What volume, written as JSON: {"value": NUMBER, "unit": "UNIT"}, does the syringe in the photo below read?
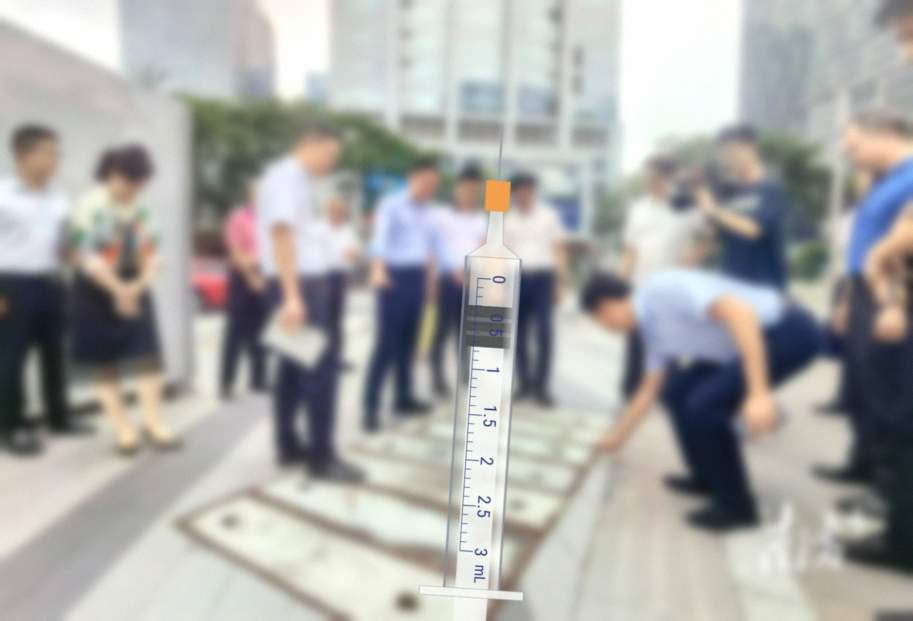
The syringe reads {"value": 0.3, "unit": "mL"}
